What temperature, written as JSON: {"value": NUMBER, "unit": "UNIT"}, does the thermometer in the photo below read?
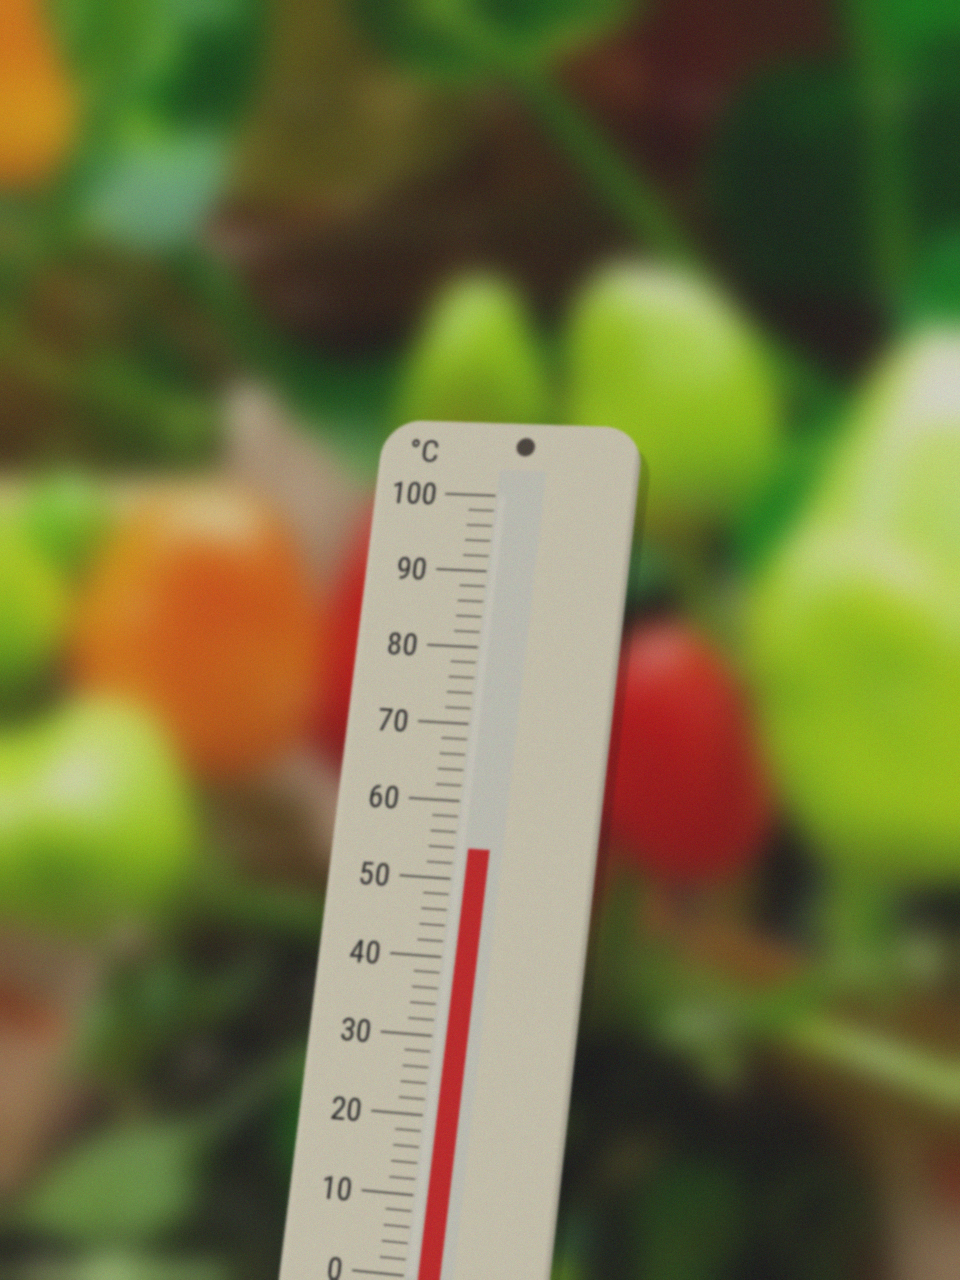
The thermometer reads {"value": 54, "unit": "°C"}
